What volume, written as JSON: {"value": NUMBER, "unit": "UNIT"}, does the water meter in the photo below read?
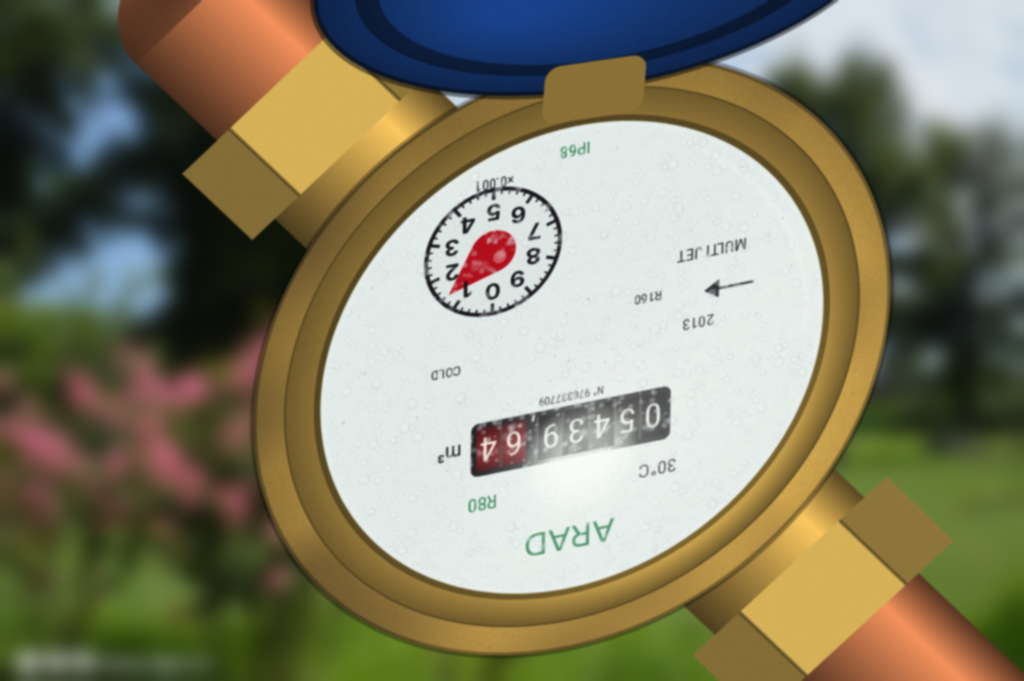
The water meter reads {"value": 5439.641, "unit": "m³"}
